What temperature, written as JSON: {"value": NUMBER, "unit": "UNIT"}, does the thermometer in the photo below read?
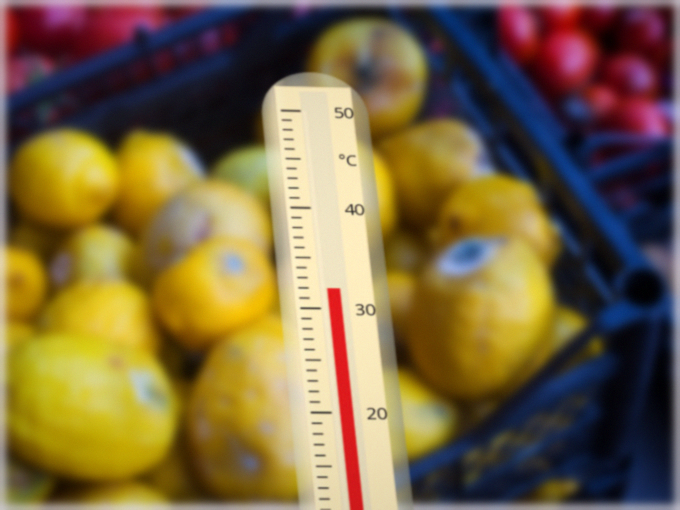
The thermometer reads {"value": 32, "unit": "°C"}
